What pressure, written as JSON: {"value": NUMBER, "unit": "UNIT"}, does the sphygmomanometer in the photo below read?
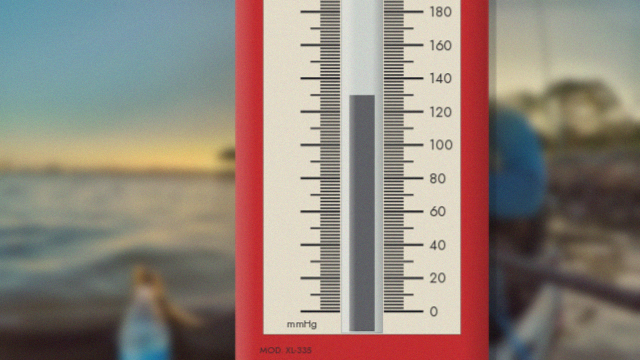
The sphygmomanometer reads {"value": 130, "unit": "mmHg"}
